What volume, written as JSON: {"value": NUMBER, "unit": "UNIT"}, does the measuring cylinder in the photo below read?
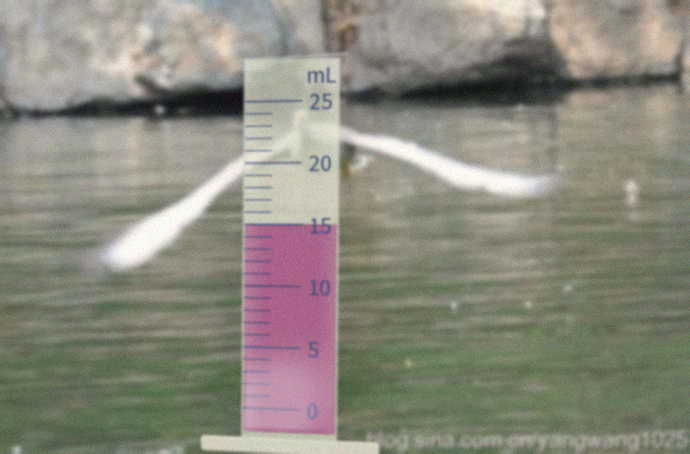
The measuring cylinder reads {"value": 15, "unit": "mL"}
